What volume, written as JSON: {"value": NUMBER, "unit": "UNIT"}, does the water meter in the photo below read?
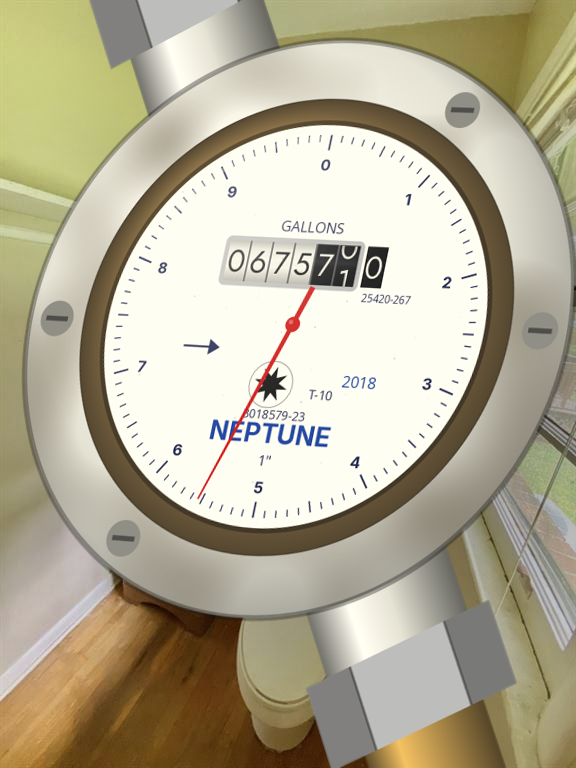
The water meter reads {"value": 675705.5, "unit": "gal"}
